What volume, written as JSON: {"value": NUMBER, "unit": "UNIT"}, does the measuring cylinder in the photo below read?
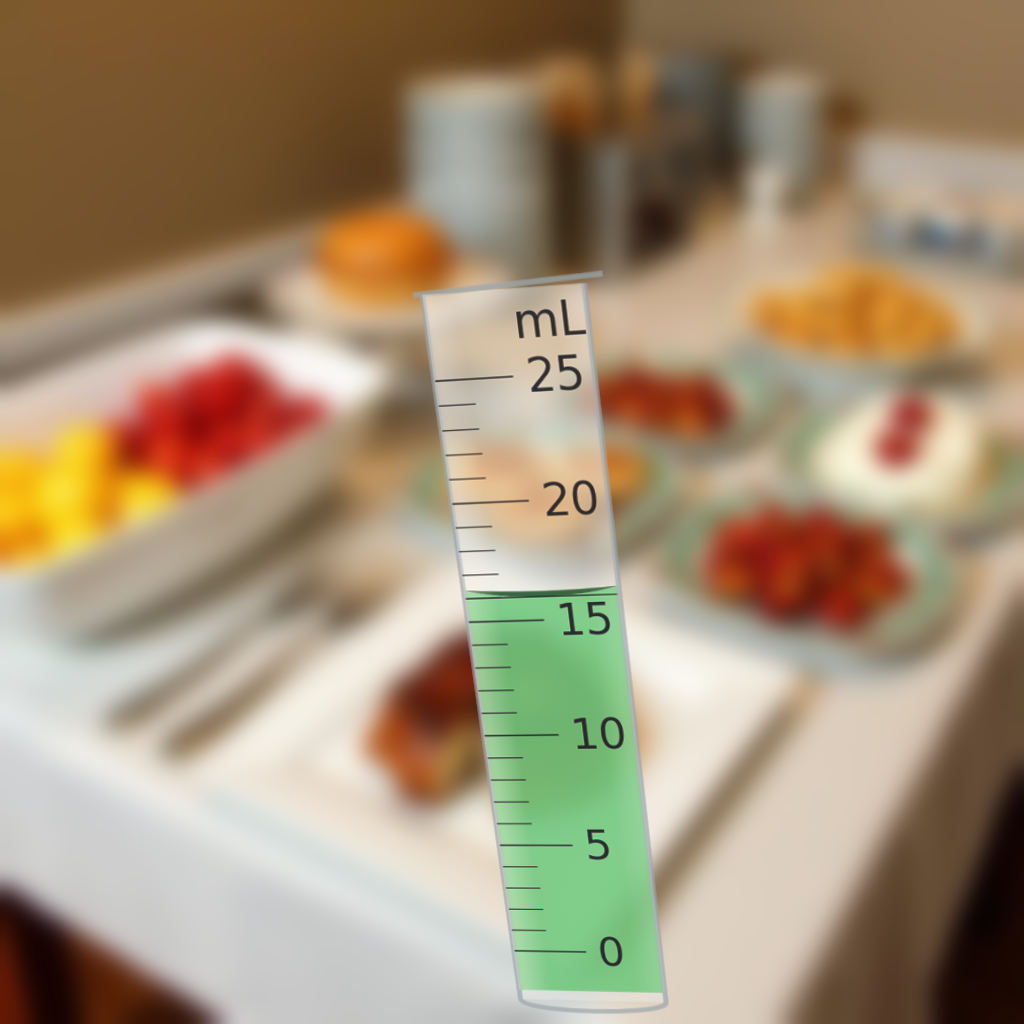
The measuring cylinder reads {"value": 16, "unit": "mL"}
